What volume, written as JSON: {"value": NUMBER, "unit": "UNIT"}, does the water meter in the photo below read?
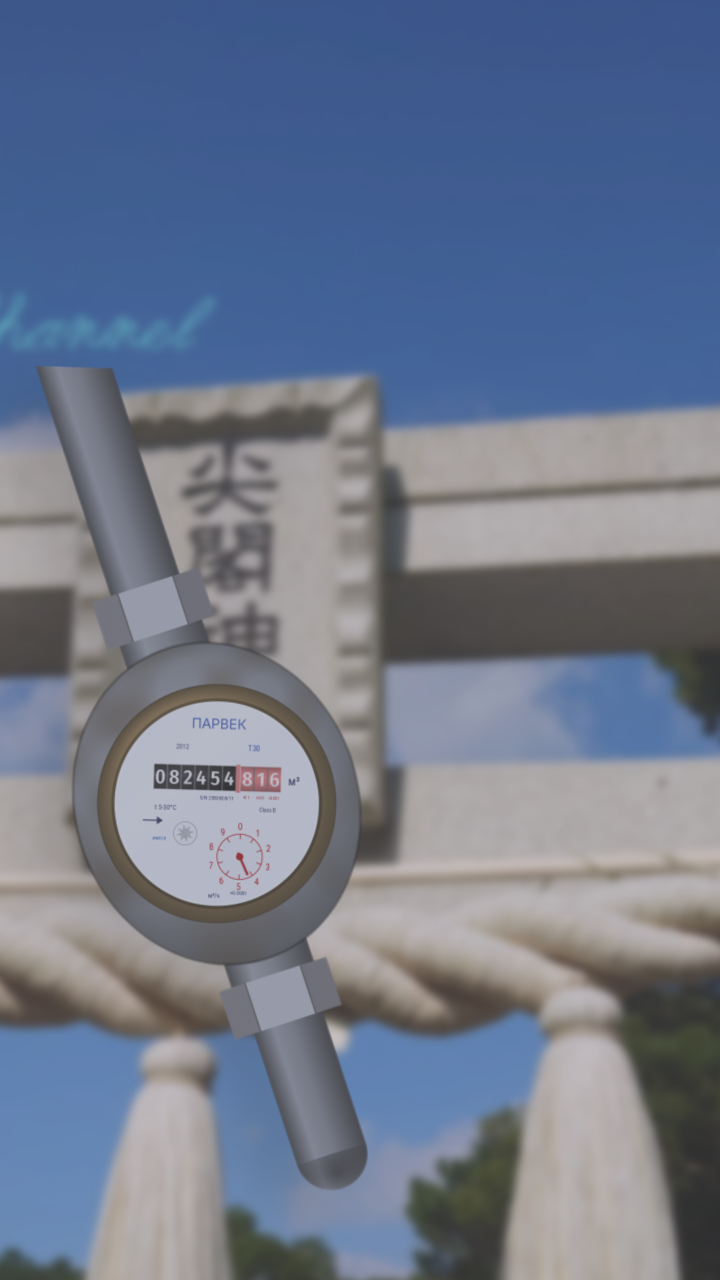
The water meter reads {"value": 82454.8164, "unit": "m³"}
